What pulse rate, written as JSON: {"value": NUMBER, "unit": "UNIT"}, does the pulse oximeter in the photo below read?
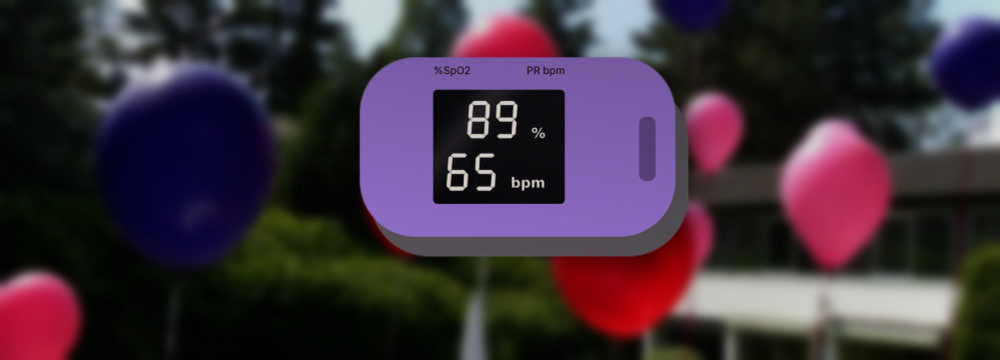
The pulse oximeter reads {"value": 65, "unit": "bpm"}
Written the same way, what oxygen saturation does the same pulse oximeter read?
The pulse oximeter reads {"value": 89, "unit": "%"}
